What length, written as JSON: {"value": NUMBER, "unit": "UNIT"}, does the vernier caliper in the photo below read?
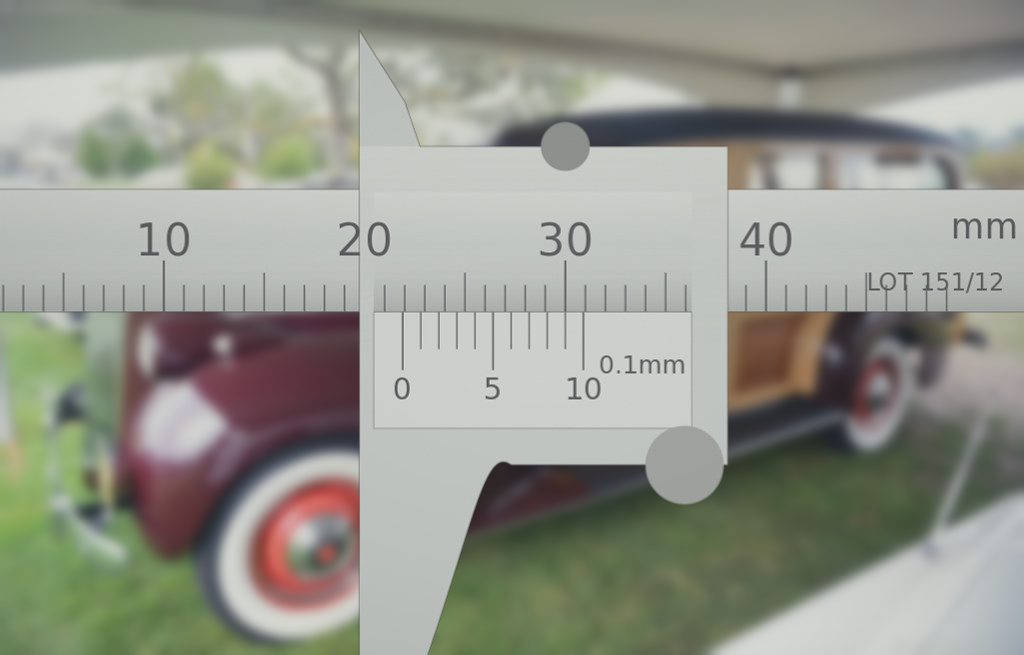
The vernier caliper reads {"value": 21.9, "unit": "mm"}
